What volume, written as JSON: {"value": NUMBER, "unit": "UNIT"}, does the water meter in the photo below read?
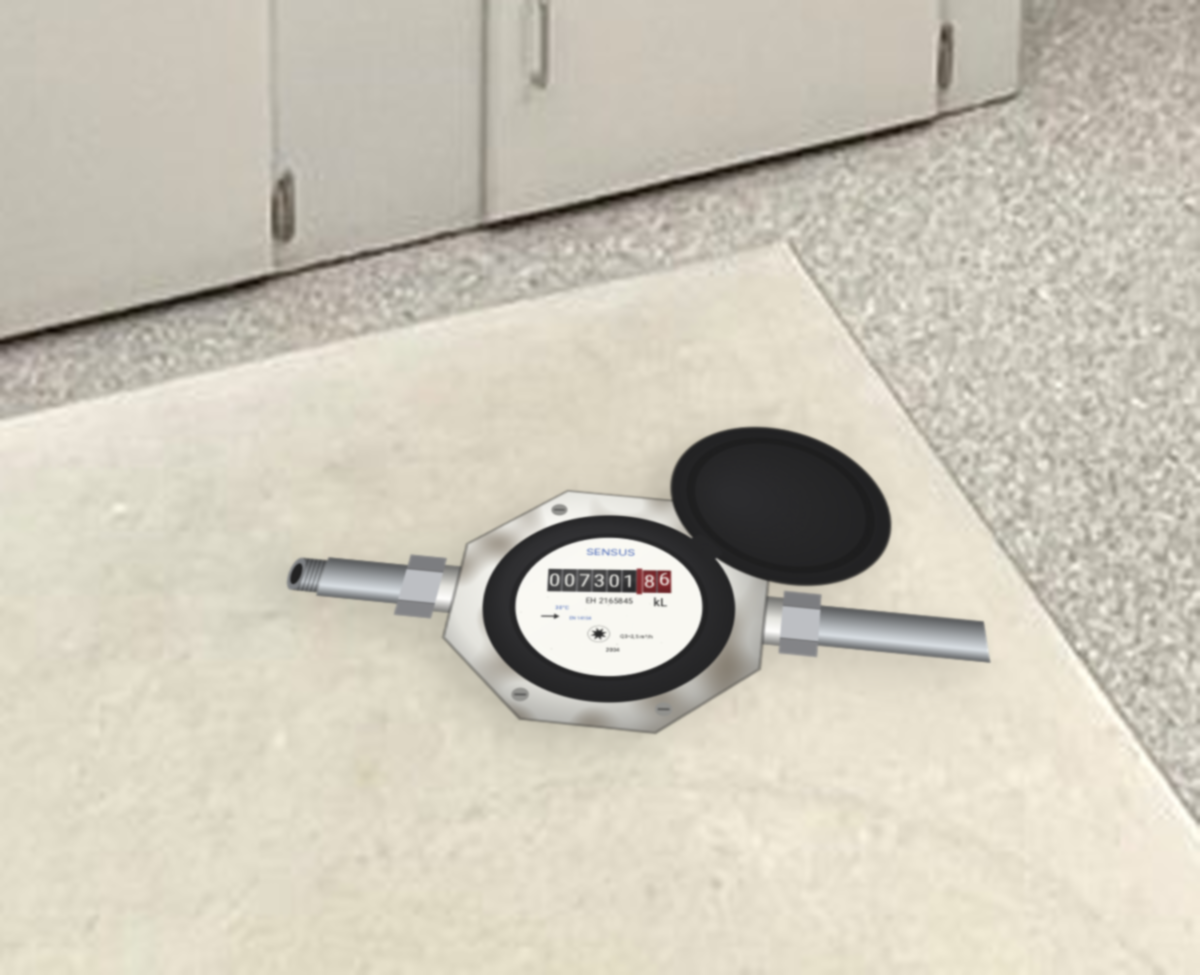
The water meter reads {"value": 7301.86, "unit": "kL"}
